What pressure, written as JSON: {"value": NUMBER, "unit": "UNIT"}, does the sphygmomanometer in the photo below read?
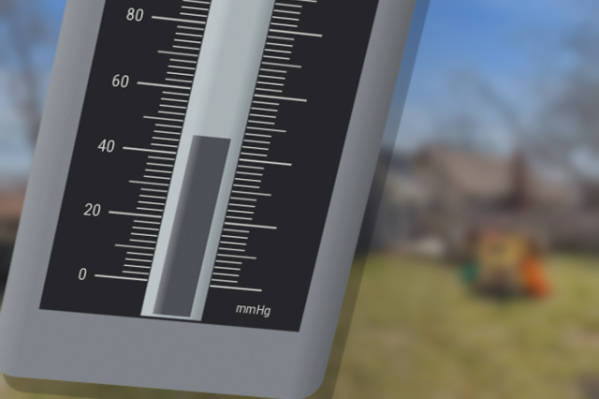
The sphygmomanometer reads {"value": 46, "unit": "mmHg"}
